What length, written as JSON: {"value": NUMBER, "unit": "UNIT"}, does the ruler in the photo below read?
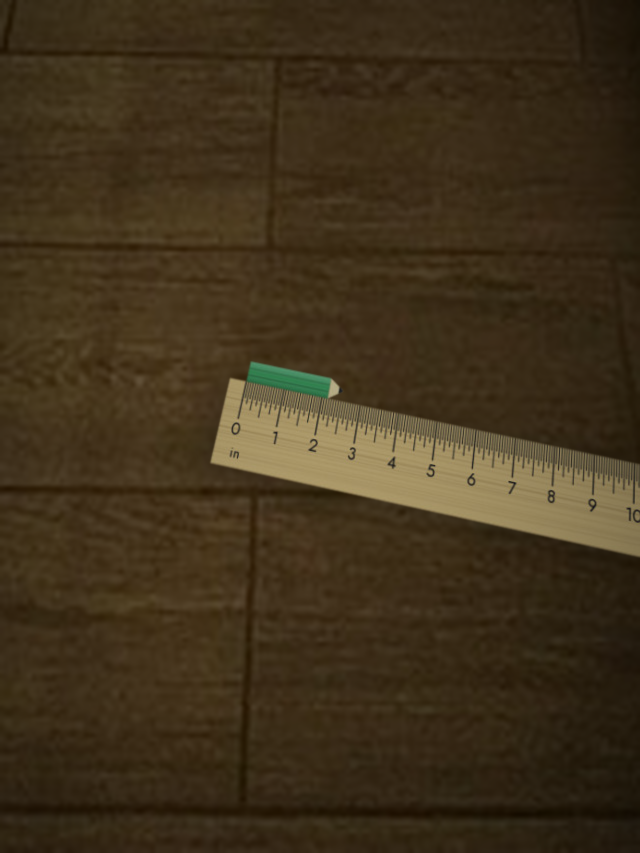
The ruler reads {"value": 2.5, "unit": "in"}
